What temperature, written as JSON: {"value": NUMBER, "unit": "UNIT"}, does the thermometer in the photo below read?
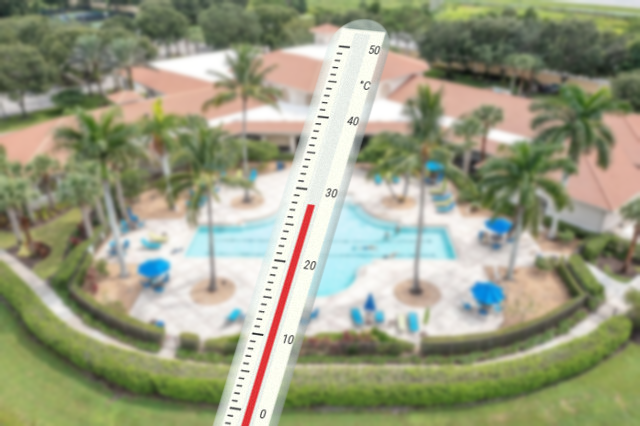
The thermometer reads {"value": 28, "unit": "°C"}
